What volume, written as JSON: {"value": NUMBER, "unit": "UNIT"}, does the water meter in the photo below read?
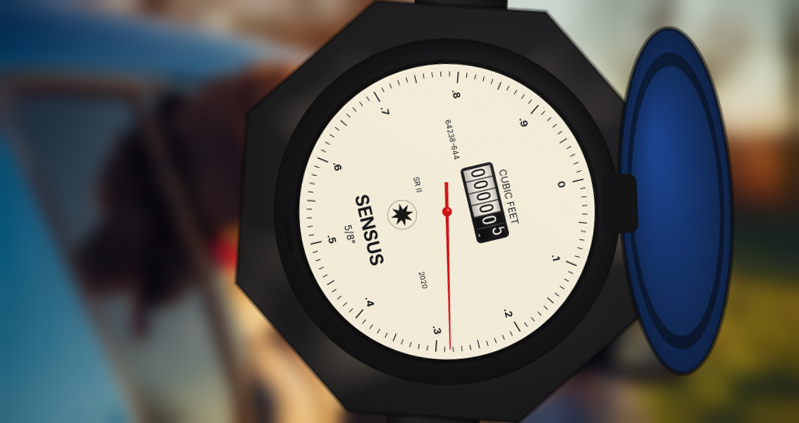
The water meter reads {"value": 5.28, "unit": "ft³"}
